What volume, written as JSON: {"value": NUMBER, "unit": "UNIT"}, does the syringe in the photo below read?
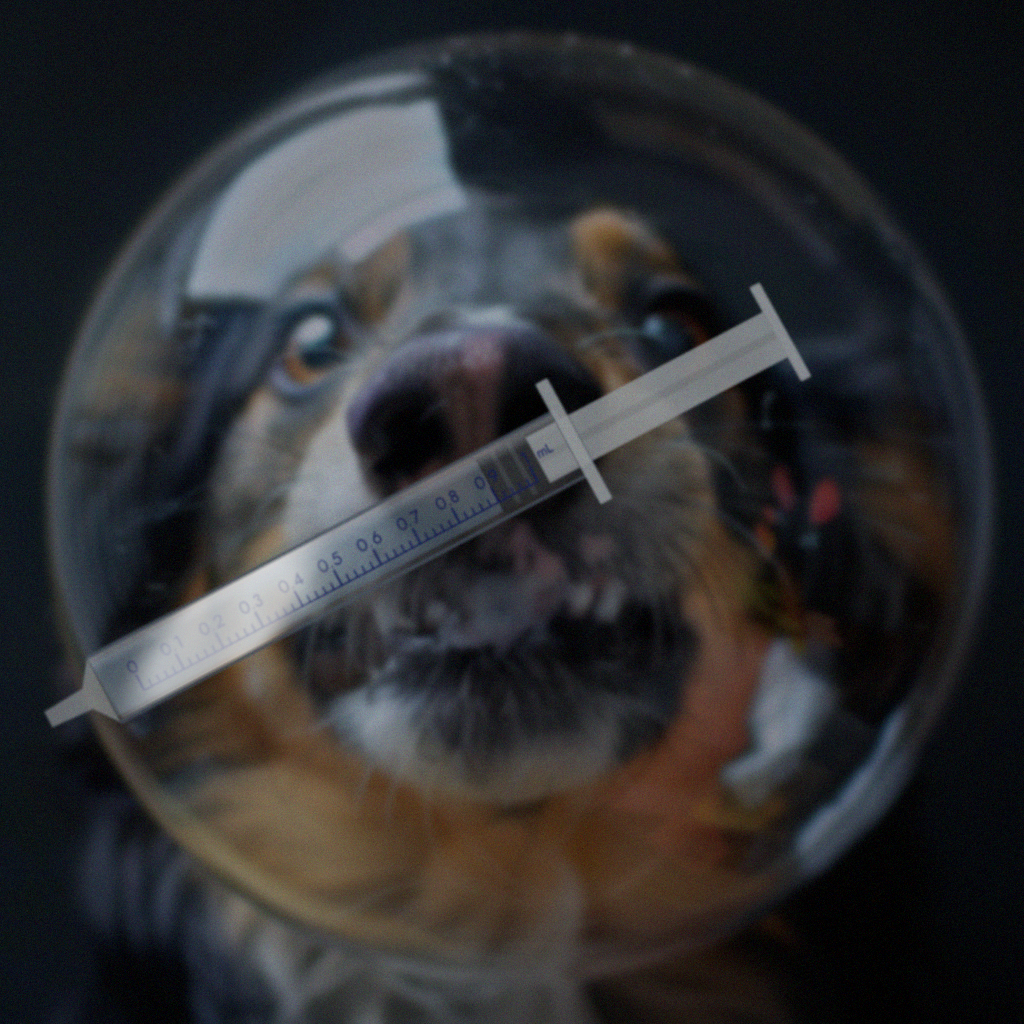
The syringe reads {"value": 0.9, "unit": "mL"}
